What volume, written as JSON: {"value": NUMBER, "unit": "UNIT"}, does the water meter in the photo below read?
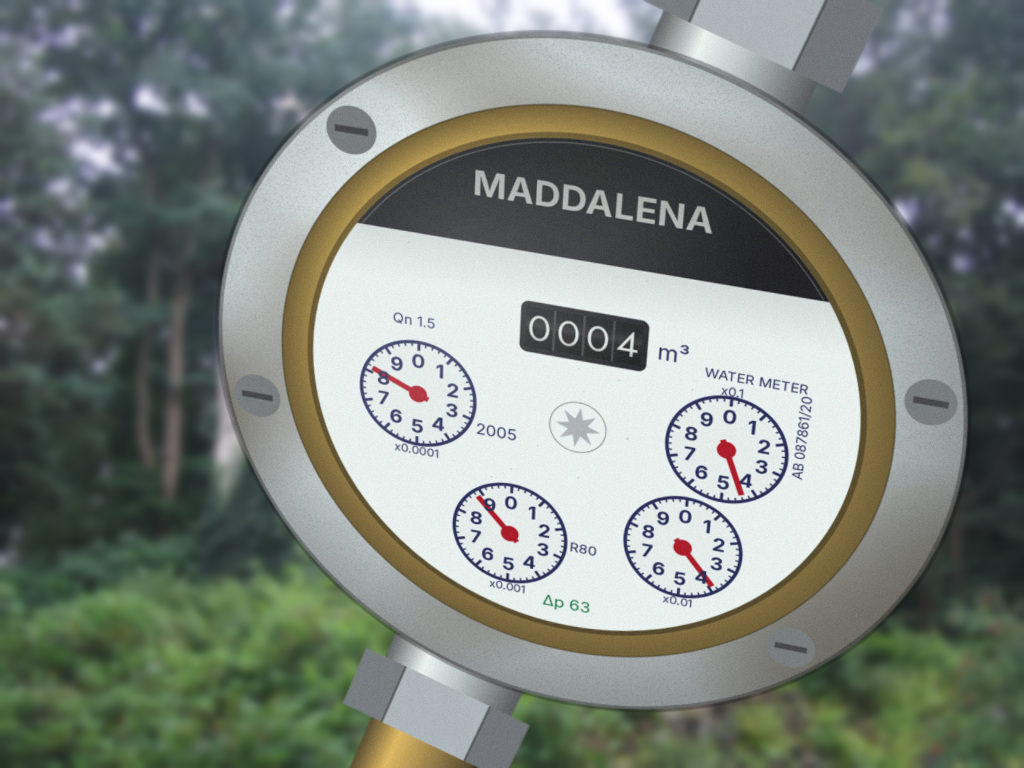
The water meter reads {"value": 4.4388, "unit": "m³"}
